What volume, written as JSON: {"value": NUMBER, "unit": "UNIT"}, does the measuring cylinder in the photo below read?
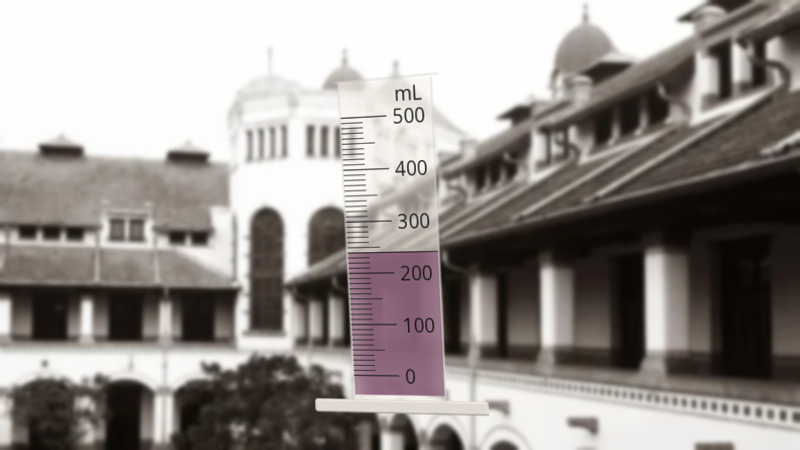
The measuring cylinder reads {"value": 240, "unit": "mL"}
